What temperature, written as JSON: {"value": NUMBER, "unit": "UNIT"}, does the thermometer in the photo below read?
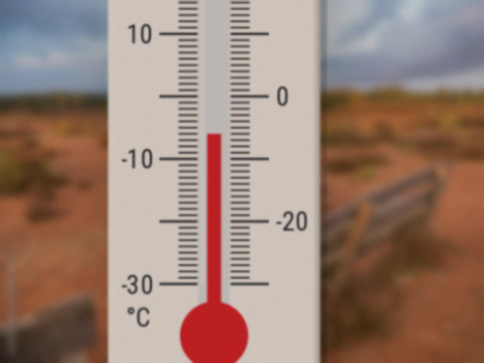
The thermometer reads {"value": -6, "unit": "°C"}
